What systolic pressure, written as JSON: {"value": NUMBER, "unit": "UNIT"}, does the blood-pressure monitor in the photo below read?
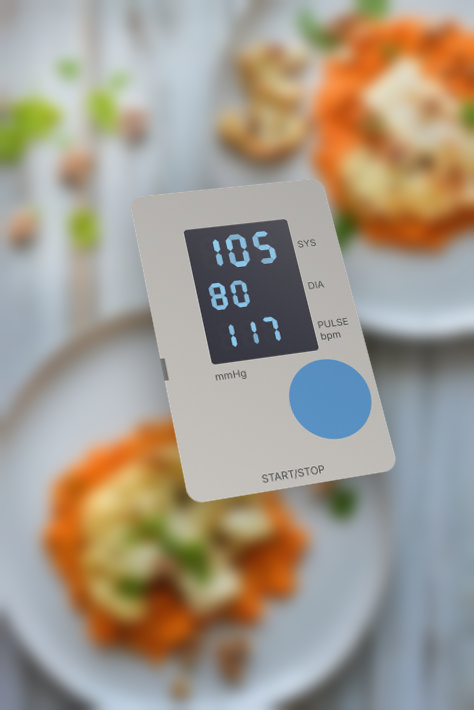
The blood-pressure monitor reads {"value": 105, "unit": "mmHg"}
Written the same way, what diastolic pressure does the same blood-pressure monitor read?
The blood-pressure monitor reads {"value": 80, "unit": "mmHg"}
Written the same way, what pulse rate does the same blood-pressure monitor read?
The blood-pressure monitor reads {"value": 117, "unit": "bpm"}
